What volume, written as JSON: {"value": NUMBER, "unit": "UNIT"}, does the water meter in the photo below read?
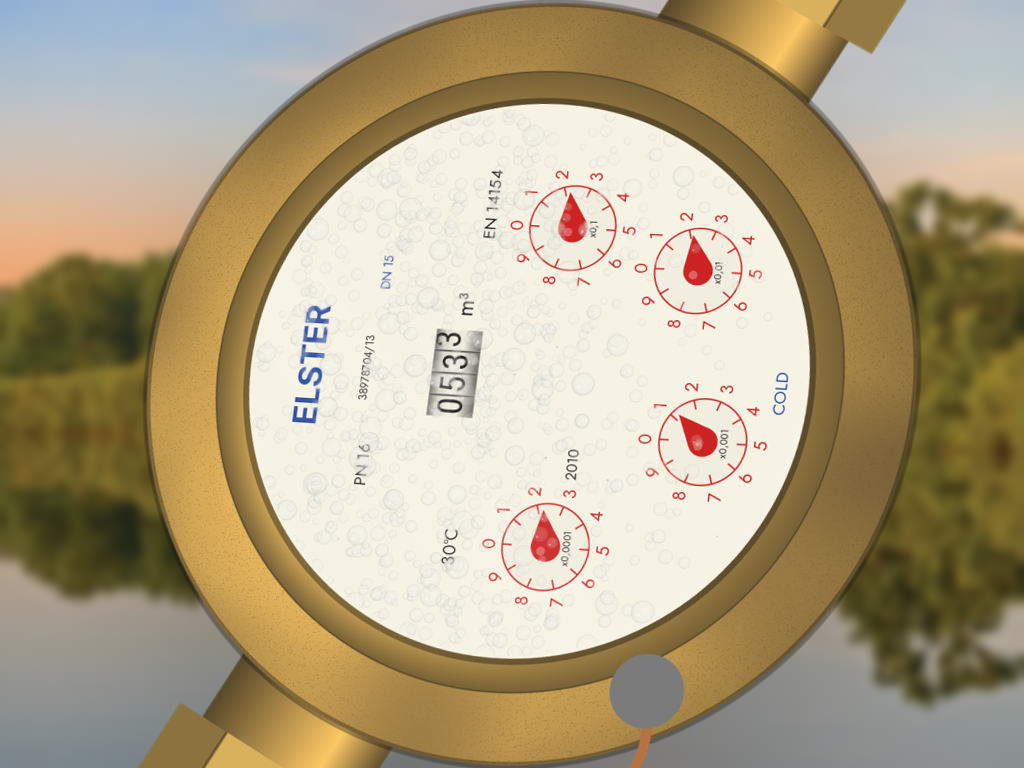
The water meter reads {"value": 533.2212, "unit": "m³"}
